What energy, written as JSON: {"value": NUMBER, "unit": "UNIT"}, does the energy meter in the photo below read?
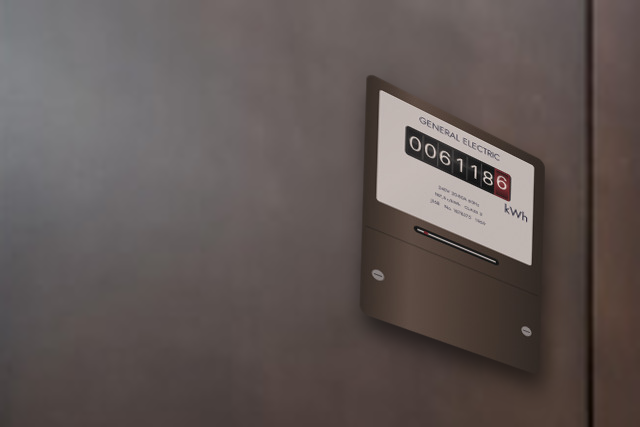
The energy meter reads {"value": 6118.6, "unit": "kWh"}
